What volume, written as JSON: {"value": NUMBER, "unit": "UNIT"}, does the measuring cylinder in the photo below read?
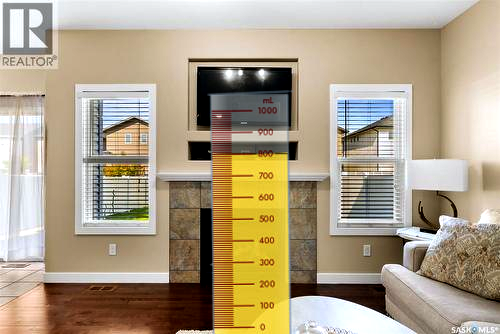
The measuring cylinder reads {"value": 800, "unit": "mL"}
